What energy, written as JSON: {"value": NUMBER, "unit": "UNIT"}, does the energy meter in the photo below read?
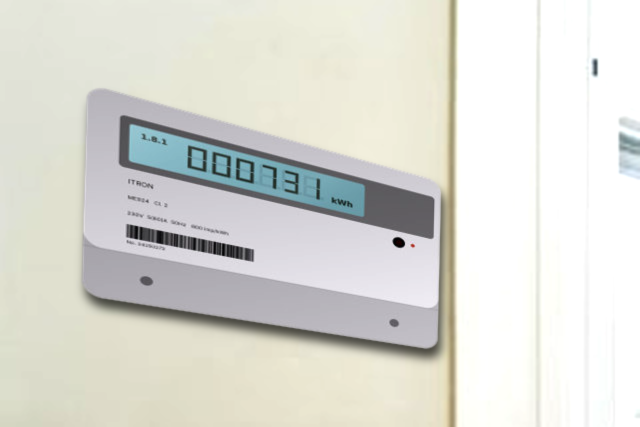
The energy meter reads {"value": 731, "unit": "kWh"}
